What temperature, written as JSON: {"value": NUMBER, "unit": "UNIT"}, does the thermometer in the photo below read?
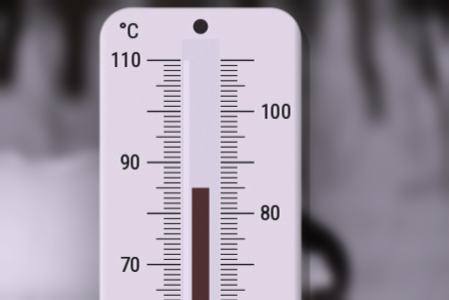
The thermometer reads {"value": 85, "unit": "°C"}
